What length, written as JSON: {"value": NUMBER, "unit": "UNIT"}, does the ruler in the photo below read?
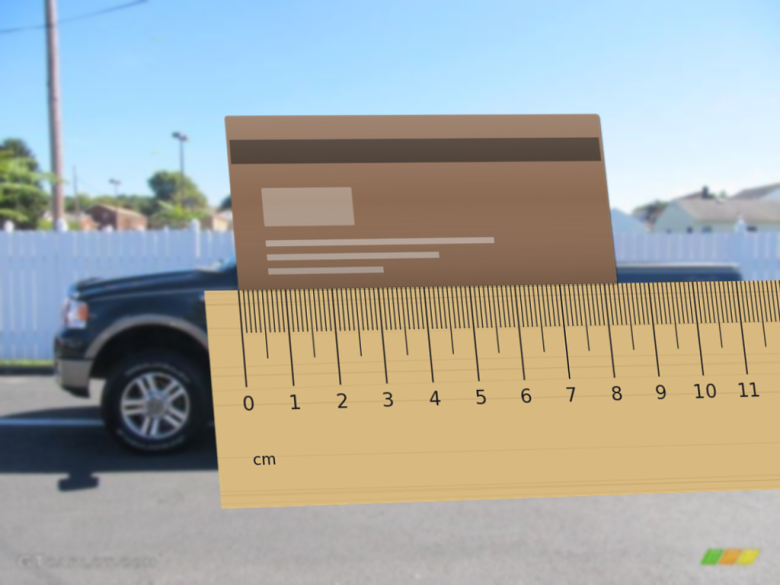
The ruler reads {"value": 8.3, "unit": "cm"}
